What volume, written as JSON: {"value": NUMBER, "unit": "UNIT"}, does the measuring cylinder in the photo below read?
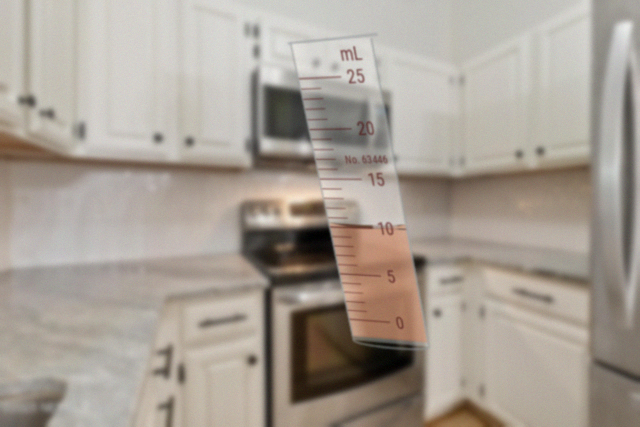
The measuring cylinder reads {"value": 10, "unit": "mL"}
